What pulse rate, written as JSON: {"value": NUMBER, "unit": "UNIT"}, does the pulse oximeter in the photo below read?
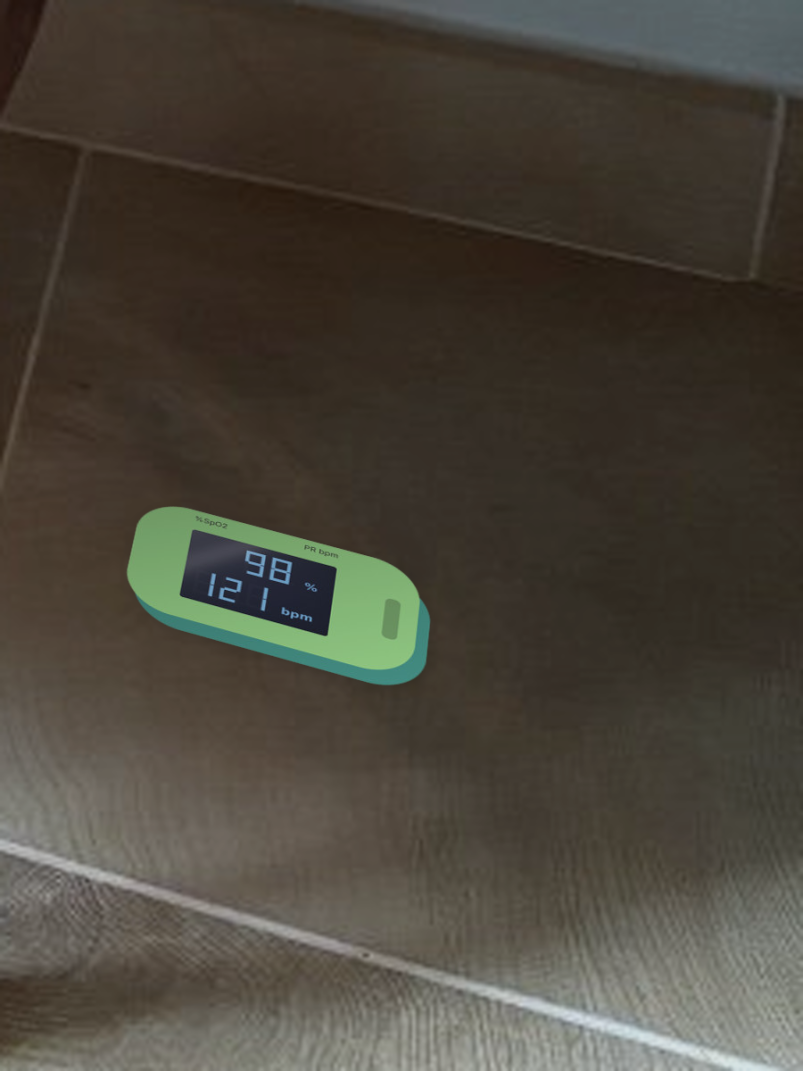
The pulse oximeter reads {"value": 121, "unit": "bpm"}
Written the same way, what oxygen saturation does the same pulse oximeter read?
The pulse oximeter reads {"value": 98, "unit": "%"}
